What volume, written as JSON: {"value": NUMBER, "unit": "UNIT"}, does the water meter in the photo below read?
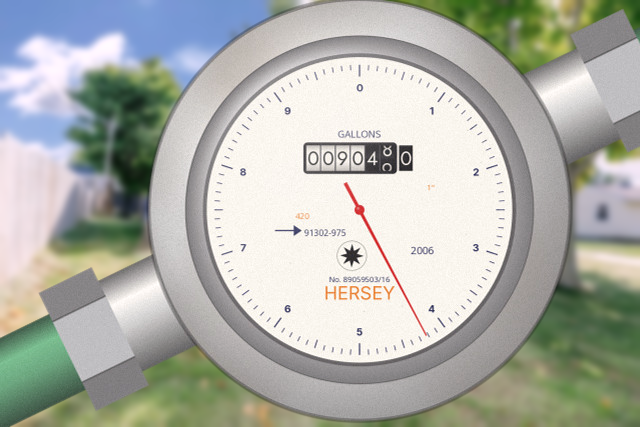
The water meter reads {"value": 90484.2, "unit": "gal"}
